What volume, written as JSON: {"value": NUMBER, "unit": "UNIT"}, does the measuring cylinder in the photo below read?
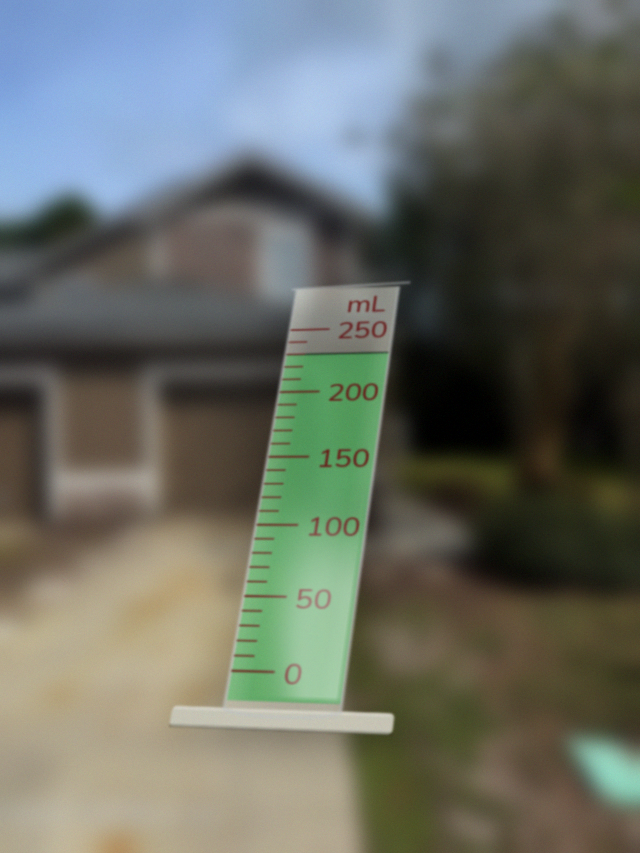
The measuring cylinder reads {"value": 230, "unit": "mL"}
